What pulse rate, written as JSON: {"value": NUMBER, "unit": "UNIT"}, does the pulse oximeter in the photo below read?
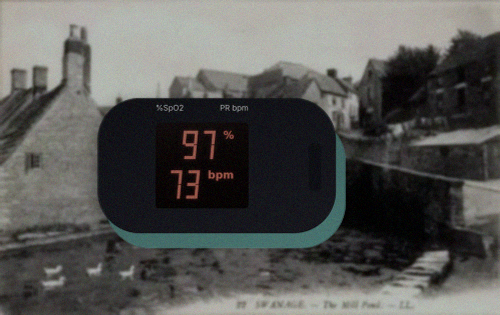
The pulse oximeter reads {"value": 73, "unit": "bpm"}
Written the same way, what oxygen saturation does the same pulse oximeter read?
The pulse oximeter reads {"value": 97, "unit": "%"}
